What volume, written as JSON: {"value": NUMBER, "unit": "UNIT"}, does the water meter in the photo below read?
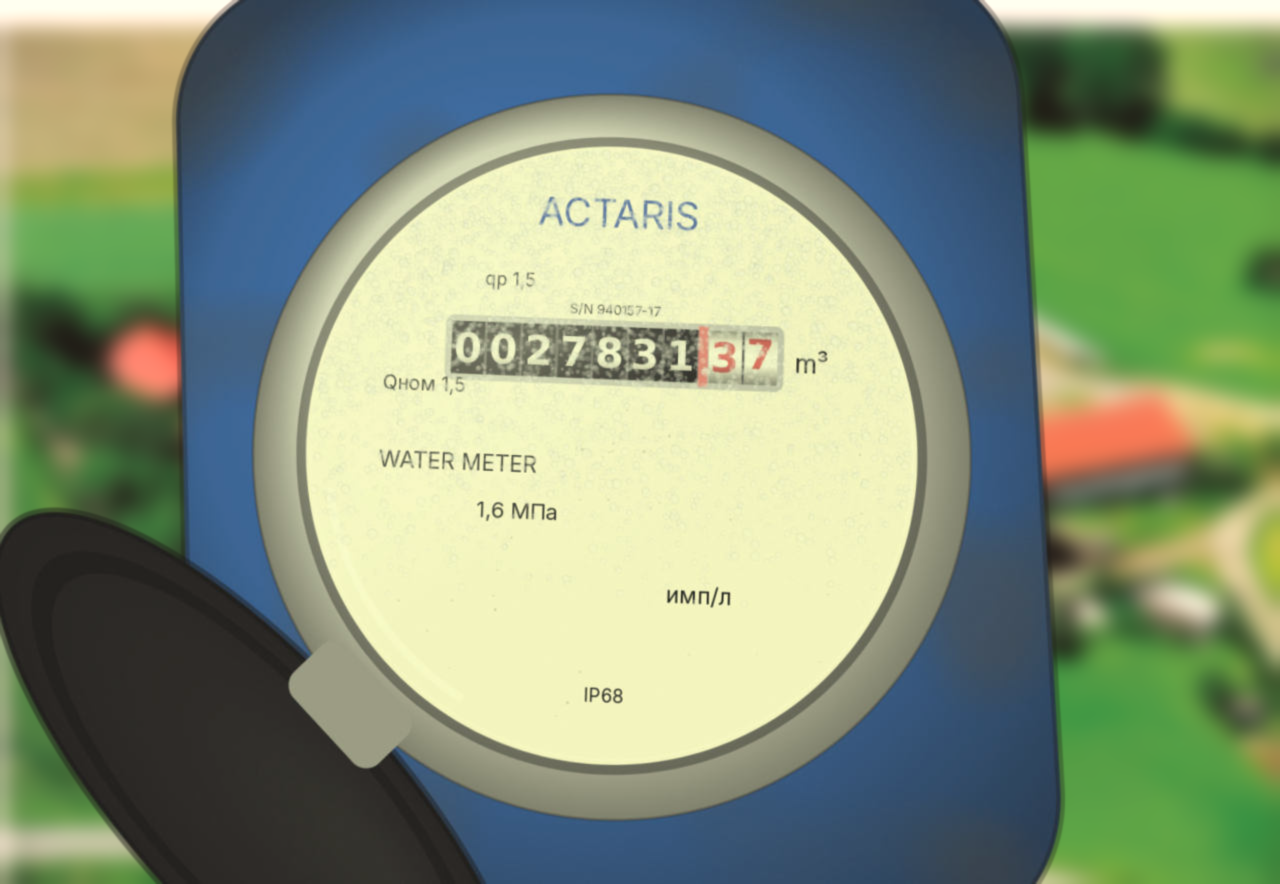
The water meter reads {"value": 27831.37, "unit": "m³"}
